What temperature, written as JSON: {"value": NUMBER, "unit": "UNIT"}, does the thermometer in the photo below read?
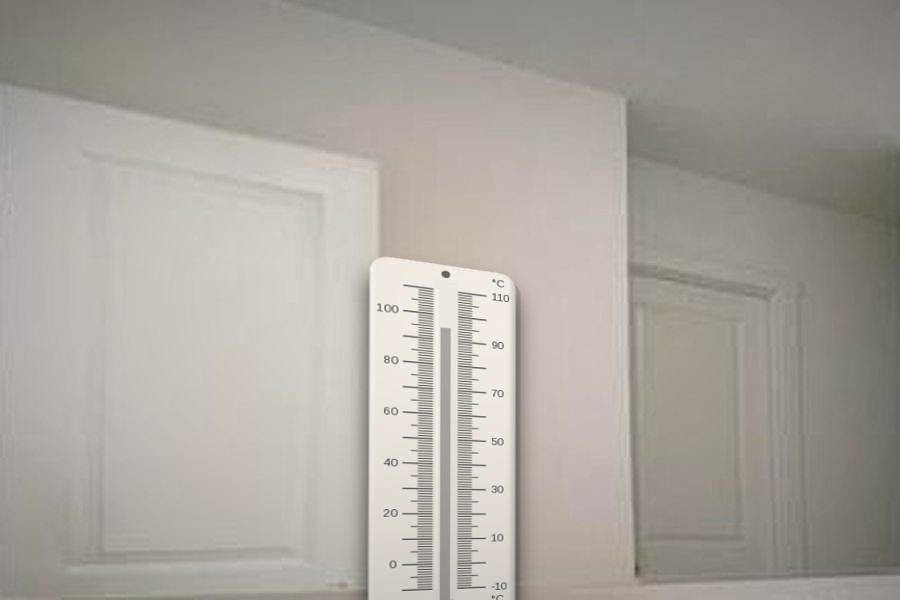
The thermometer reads {"value": 95, "unit": "°C"}
